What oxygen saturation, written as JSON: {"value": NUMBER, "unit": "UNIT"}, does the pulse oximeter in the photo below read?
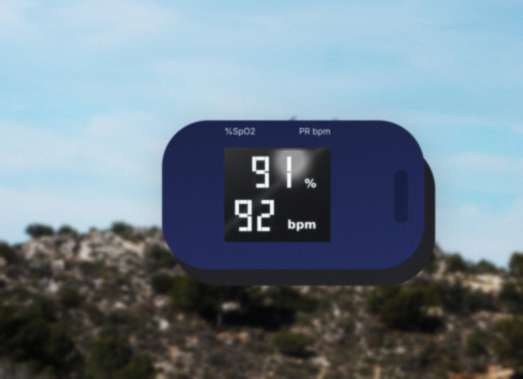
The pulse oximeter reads {"value": 91, "unit": "%"}
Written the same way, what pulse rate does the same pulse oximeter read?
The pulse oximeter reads {"value": 92, "unit": "bpm"}
